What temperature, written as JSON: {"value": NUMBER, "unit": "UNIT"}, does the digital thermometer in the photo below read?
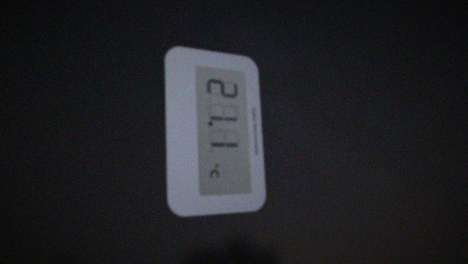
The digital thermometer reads {"value": 21.1, "unit": "°C"}
